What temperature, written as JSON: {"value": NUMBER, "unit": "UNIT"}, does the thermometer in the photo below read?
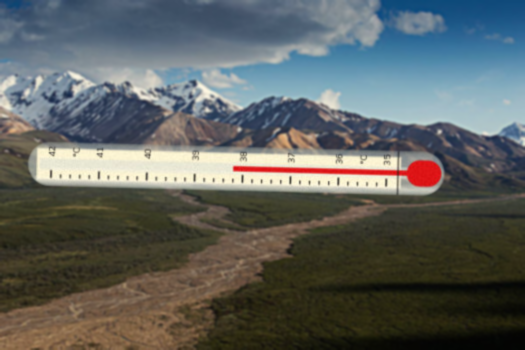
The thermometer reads {"value": 38.2, "unit": "°C"}
